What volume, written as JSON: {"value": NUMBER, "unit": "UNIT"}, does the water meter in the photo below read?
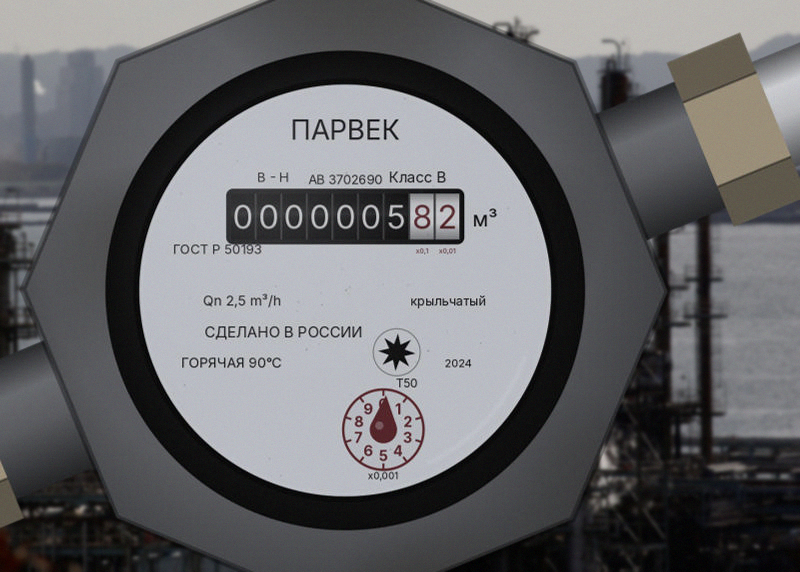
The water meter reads {"value": 5.820, "unit": "m³"}
